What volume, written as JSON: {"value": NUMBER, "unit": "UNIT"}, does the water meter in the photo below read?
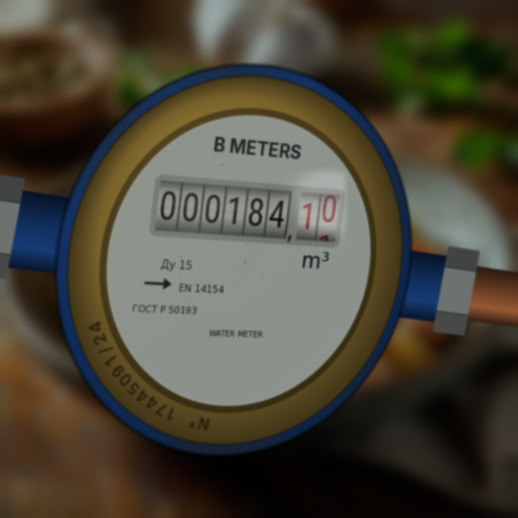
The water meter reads {"value": 184.10, "unit": "m³"}
